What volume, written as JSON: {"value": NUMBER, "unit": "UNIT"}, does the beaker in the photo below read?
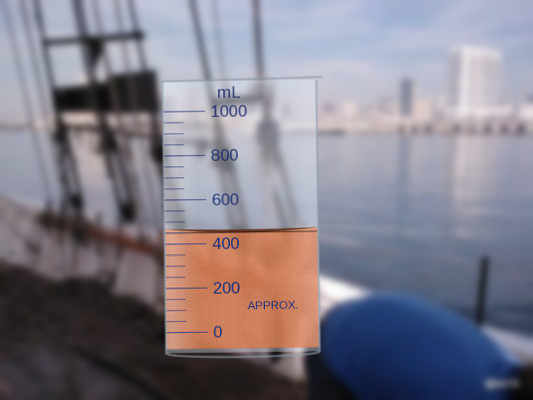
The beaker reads {"value": 450, "unit": "mL"}
